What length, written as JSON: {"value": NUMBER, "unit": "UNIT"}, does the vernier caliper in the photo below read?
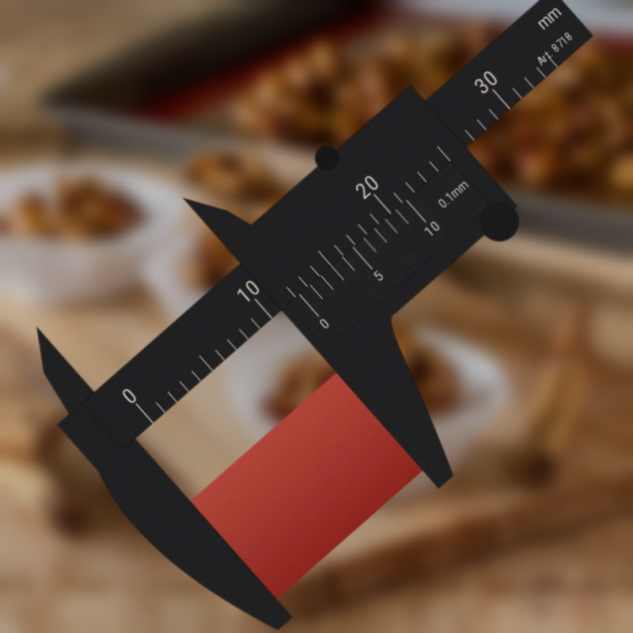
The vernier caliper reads {"value": 12.3, "unit": "mm"}
